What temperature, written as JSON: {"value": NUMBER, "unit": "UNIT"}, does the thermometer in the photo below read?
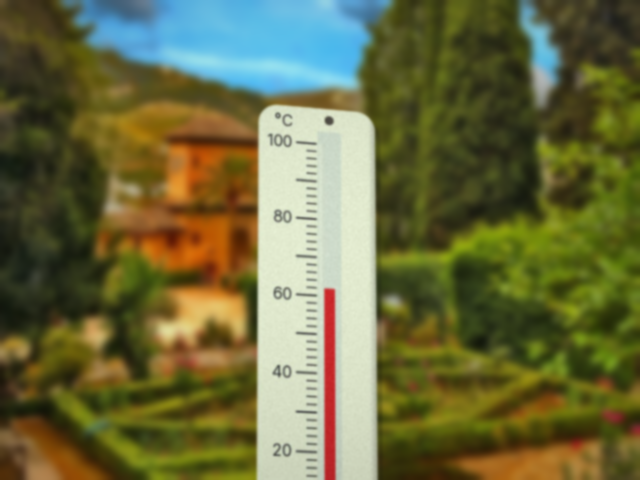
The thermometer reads {"value": 62, "unit": "°C"}
